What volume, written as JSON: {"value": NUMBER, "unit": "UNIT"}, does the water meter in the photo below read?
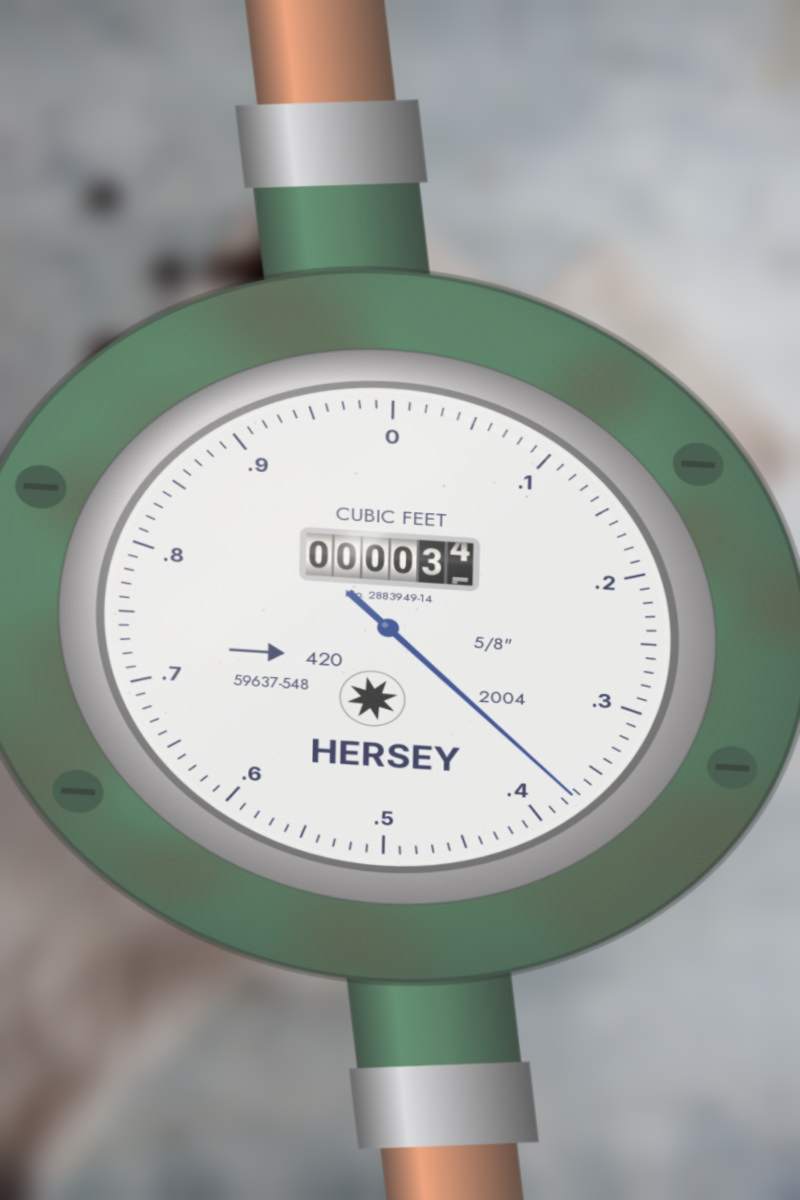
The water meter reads {"value": 34.37, "unit": "ft³"}
